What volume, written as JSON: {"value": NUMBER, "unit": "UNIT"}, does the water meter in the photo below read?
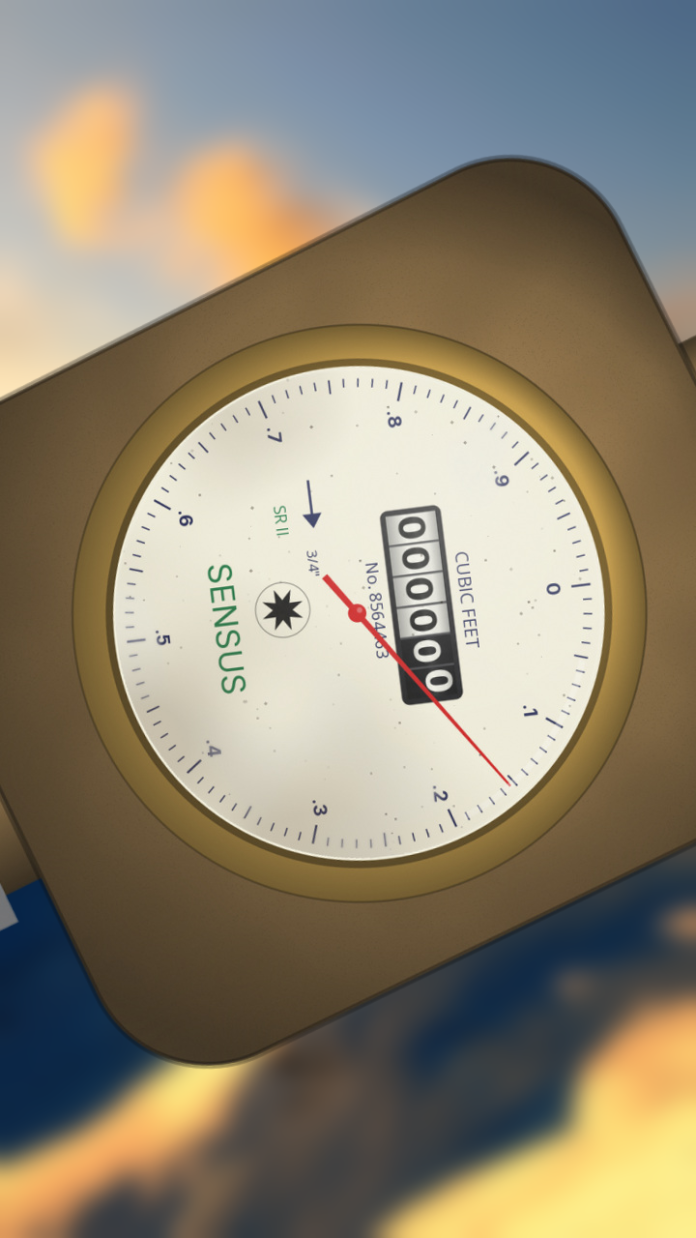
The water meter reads {"value": 0.15, "unit": "ft³"}
